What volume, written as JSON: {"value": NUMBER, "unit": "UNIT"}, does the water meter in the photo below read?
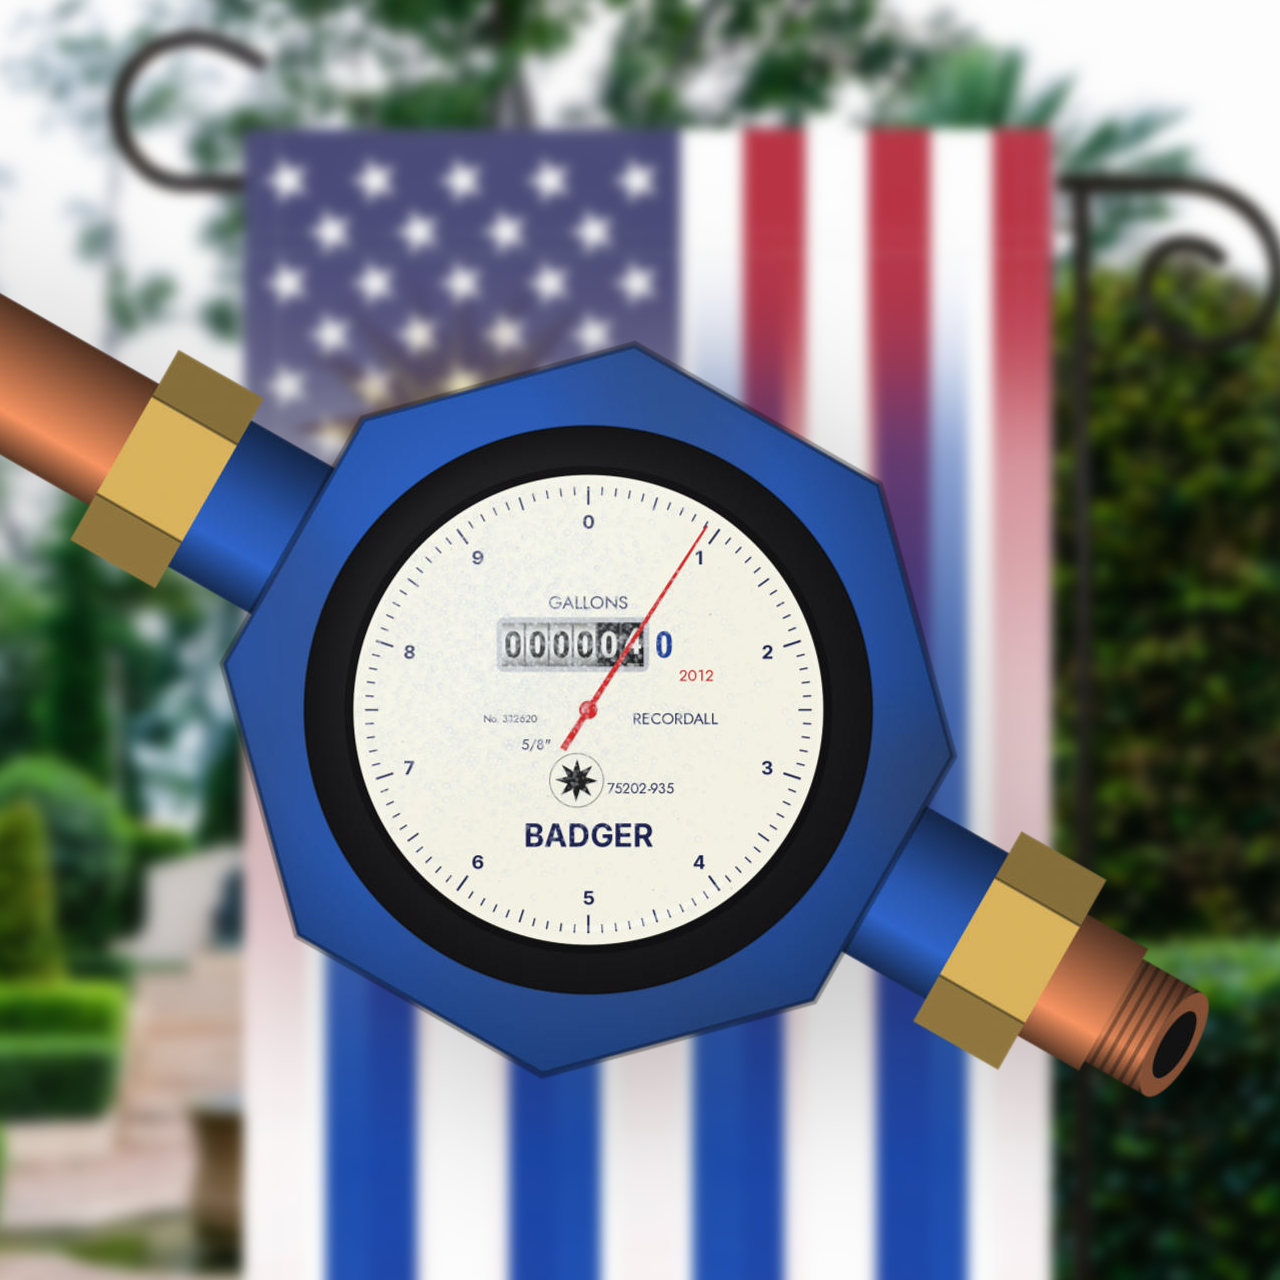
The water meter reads {"value": 40.9, "unit": "gal"}
